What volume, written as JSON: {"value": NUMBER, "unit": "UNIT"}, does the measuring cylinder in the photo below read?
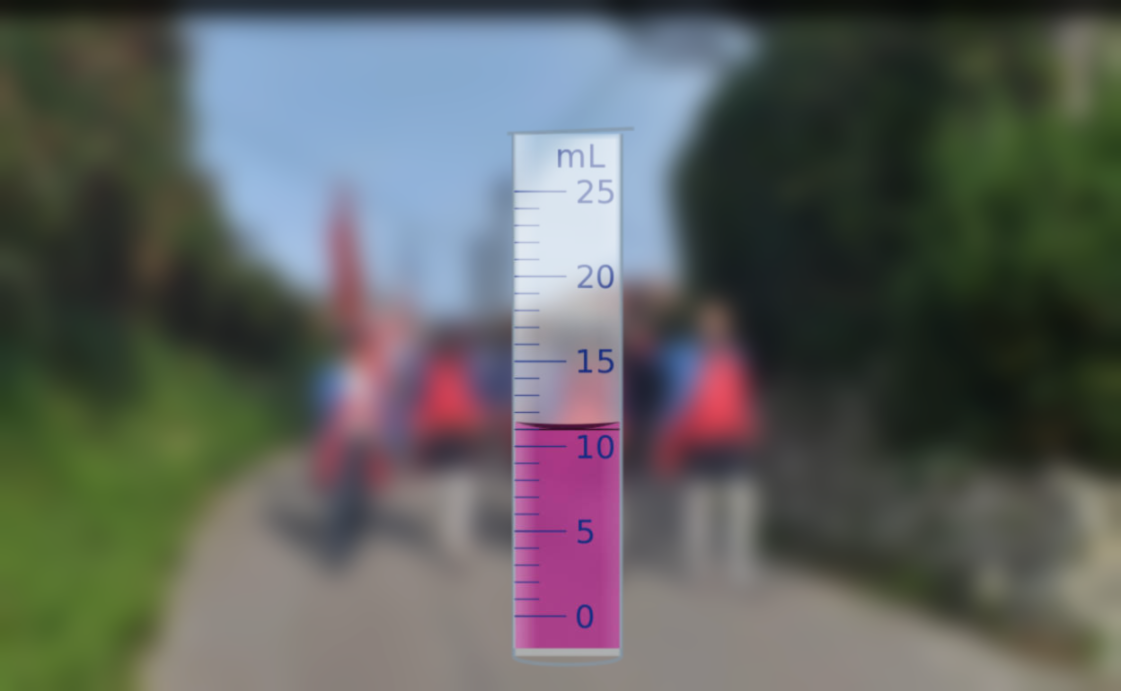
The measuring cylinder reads {"value": 11, "unit": "mL"}
